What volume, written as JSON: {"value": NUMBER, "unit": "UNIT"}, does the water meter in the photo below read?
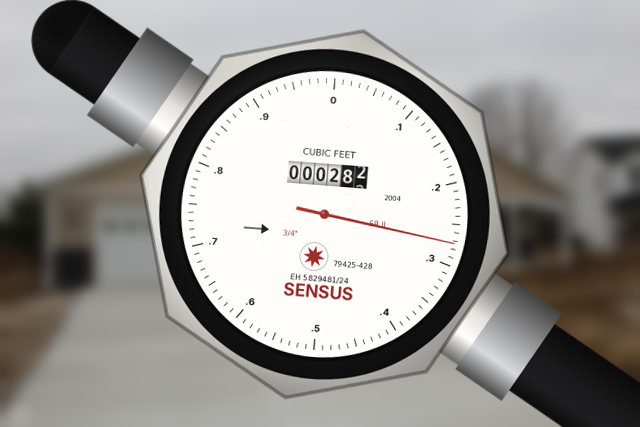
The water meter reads {"value": 282.27, "unit": "ft³"}
